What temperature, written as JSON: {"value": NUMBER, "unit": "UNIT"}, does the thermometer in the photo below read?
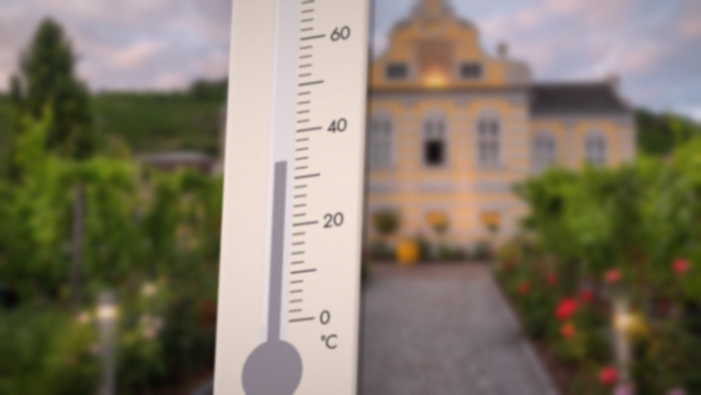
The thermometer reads {"value": 34, "unit": "°C"}
